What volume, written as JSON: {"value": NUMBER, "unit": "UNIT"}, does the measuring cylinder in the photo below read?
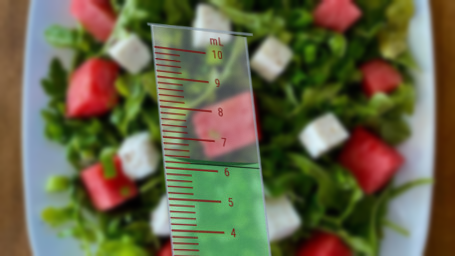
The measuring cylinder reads {"value": 6.2, "unit": "mL"}
